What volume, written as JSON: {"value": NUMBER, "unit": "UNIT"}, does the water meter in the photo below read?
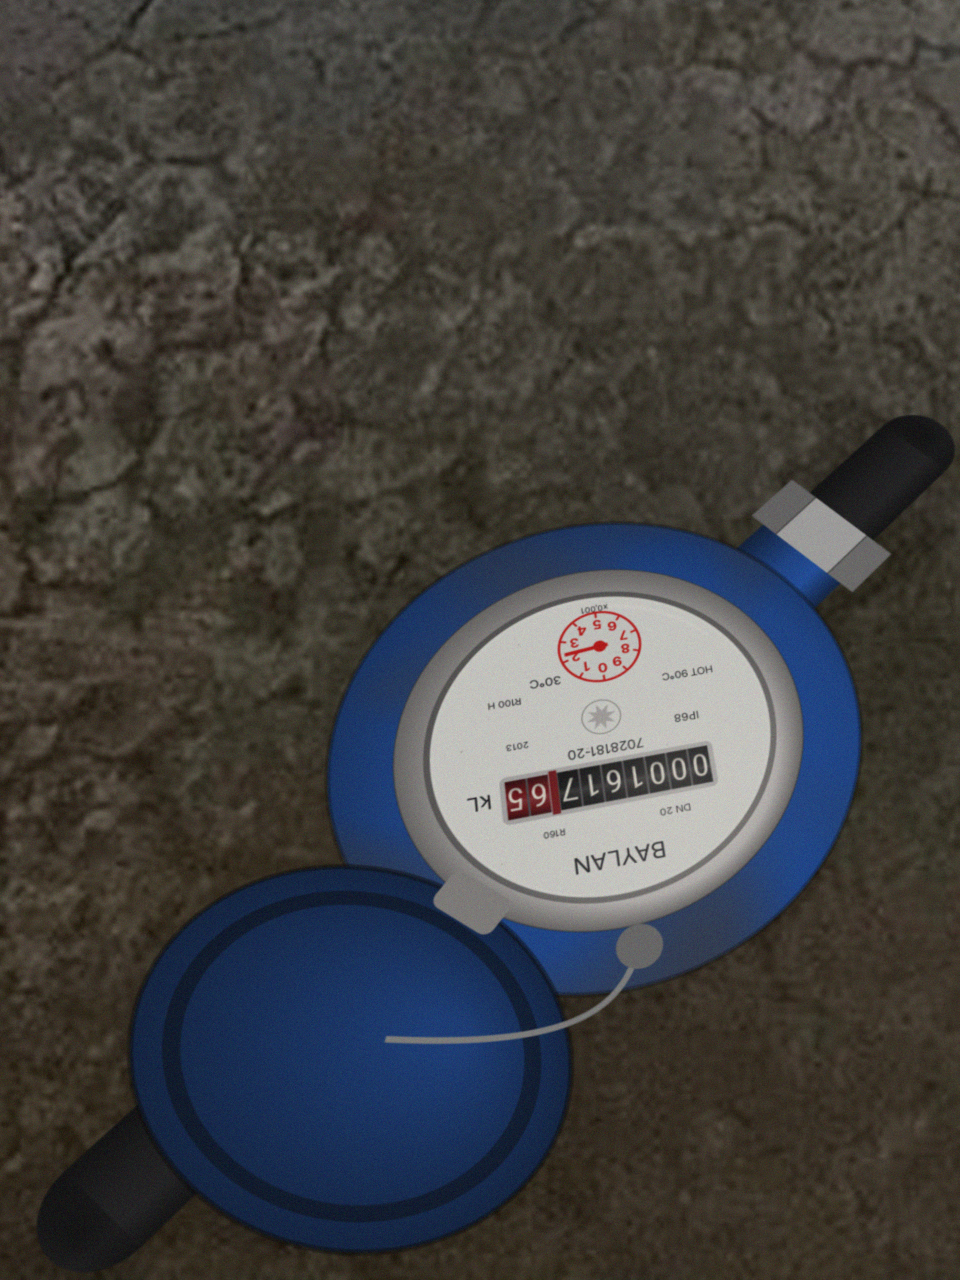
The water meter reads {"value": 1617.652, "unit": "kL"}
